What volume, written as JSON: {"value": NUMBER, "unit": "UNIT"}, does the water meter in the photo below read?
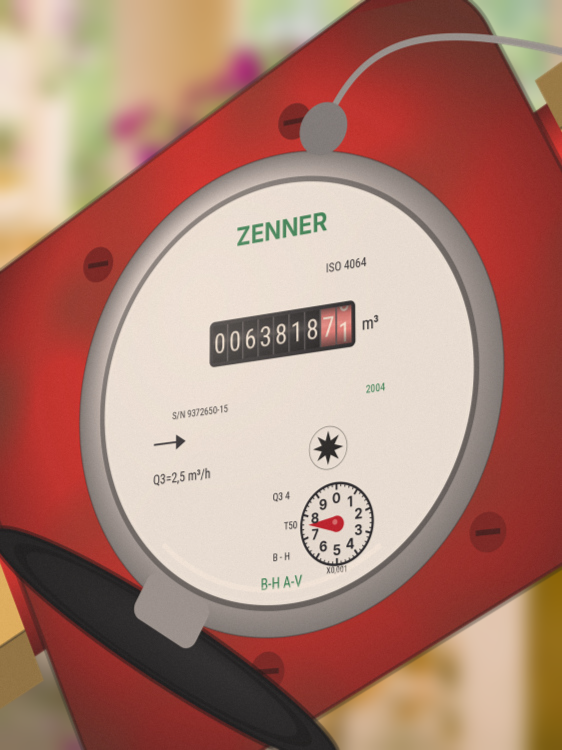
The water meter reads {"value": 63818.707, "unit": "m³"}
